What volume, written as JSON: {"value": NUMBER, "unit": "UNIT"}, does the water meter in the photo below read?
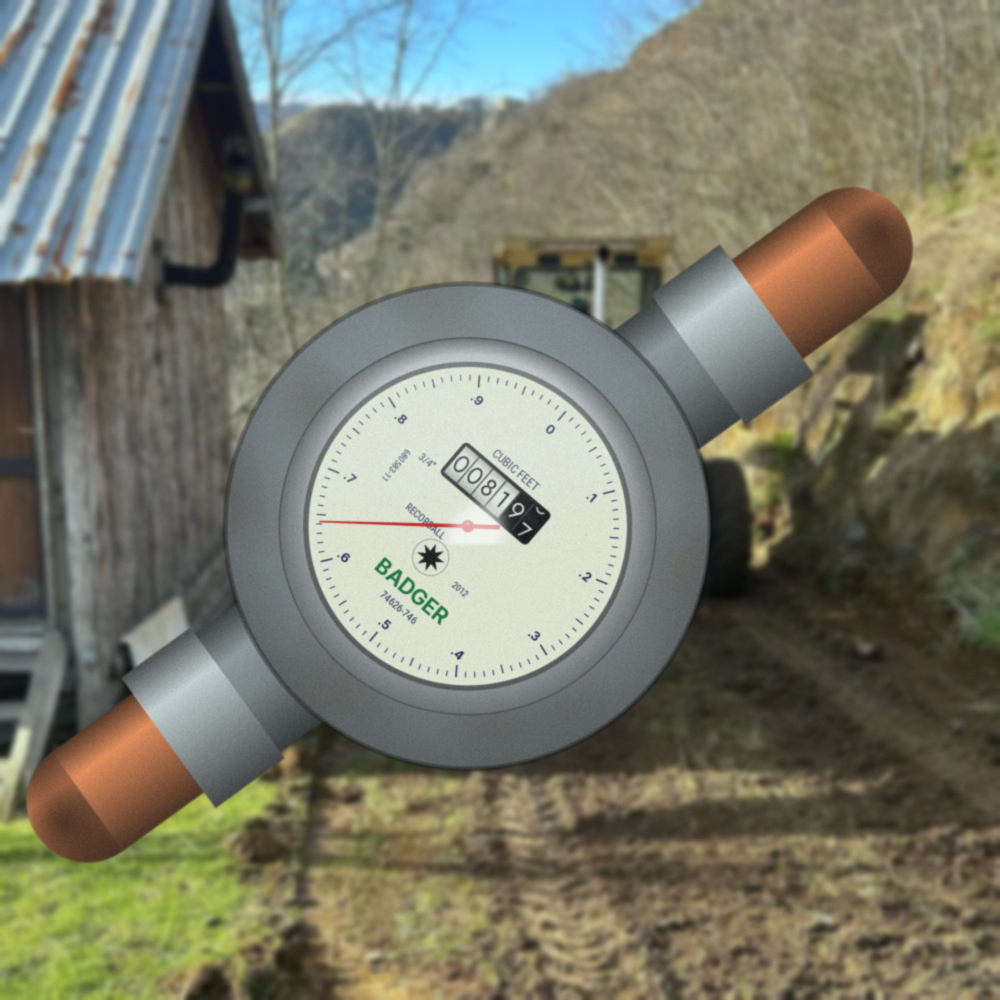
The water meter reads {"value": 8196.64, "unit": "ft³"}
